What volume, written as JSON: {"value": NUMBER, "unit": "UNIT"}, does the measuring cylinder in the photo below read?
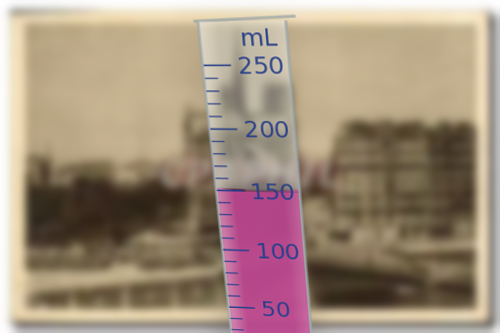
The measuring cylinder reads {"value": 150, "unit": "mL"}
